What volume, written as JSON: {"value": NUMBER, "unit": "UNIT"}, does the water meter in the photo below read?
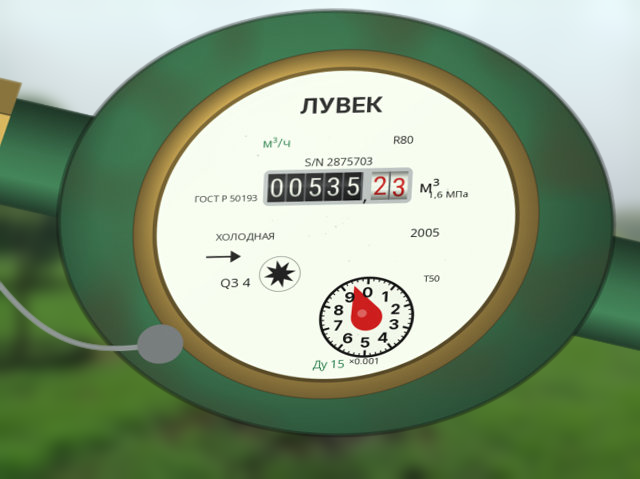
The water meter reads {"value": 535.229, "unit": "m³"}
